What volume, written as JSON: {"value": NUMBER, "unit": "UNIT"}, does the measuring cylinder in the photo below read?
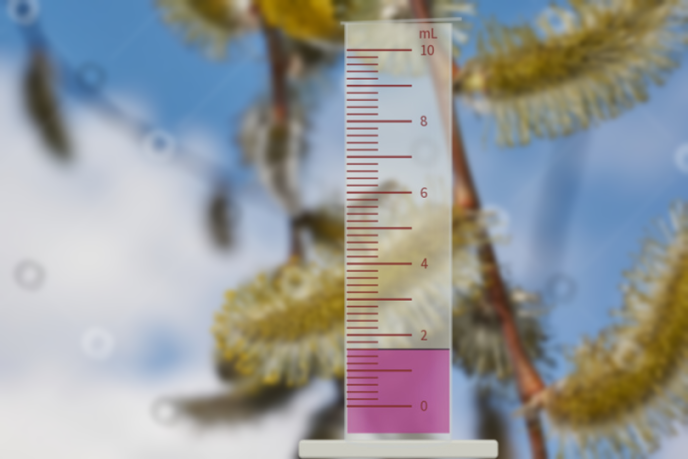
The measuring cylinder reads {"value": 1.6, "unit": "mL"}
